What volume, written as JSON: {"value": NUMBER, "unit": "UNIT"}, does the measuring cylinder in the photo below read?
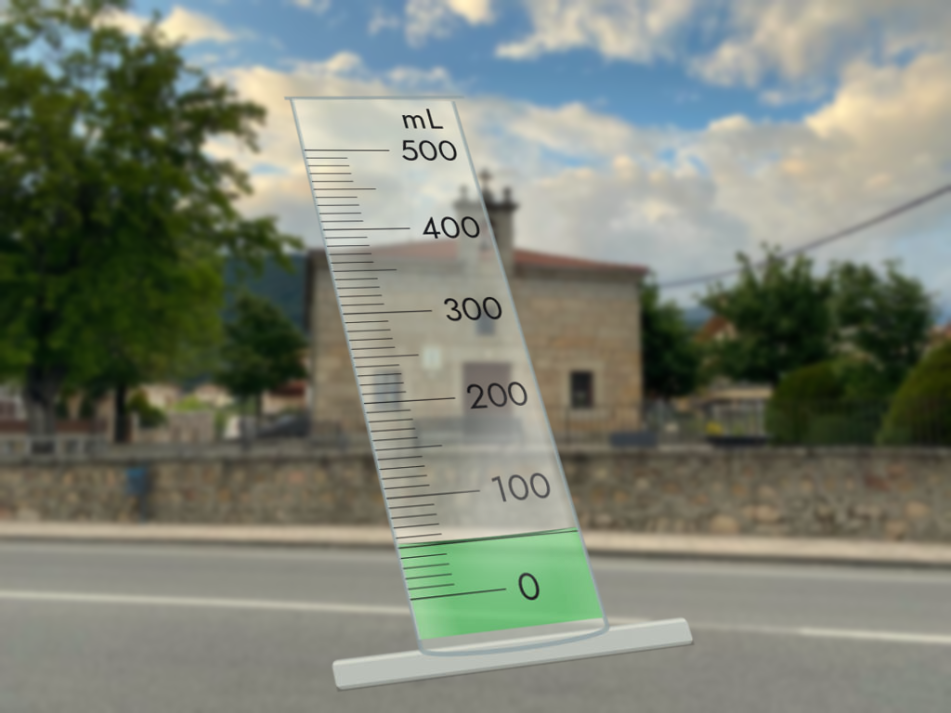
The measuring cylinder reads {"value": 50, "unit": "mL"}
